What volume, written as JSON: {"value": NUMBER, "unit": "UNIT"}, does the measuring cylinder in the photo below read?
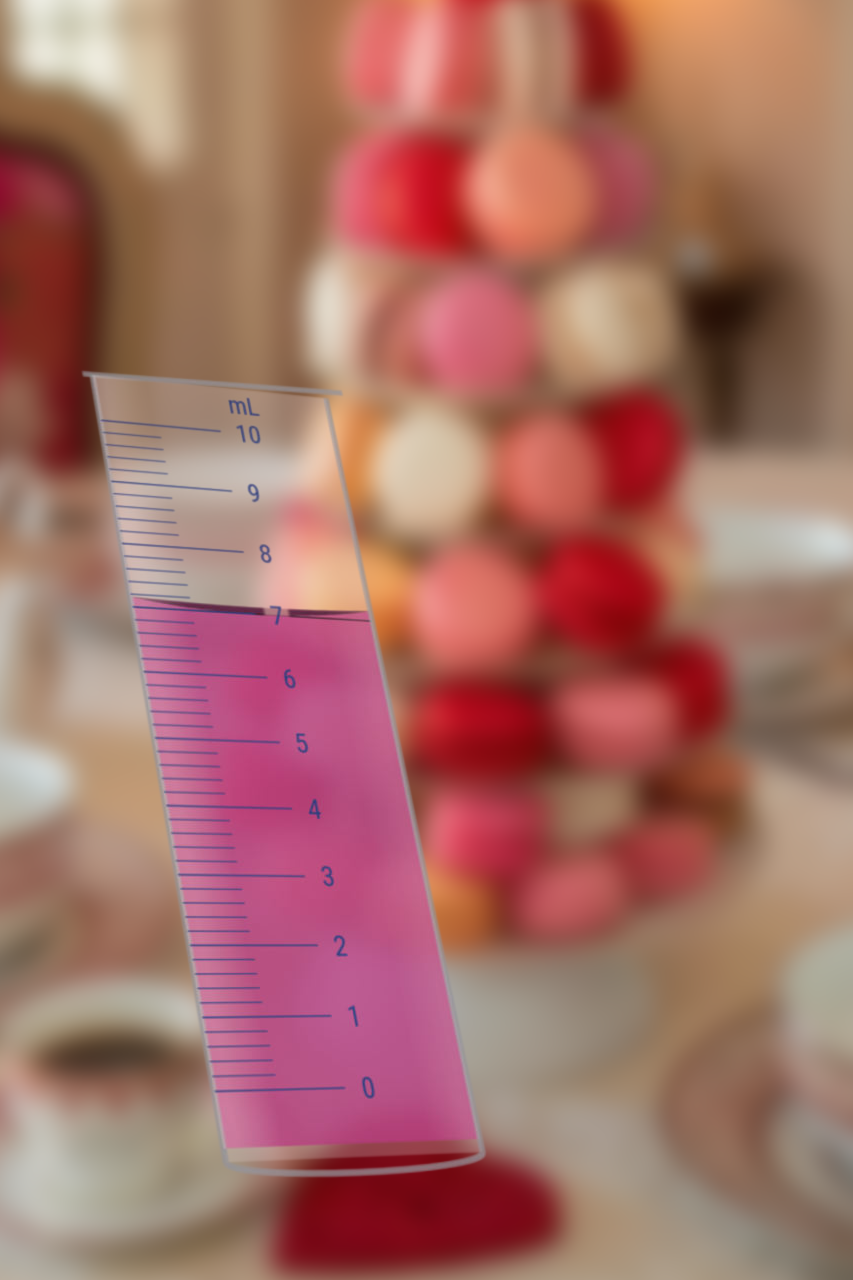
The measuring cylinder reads {"value": 7, "unit": "mL"}
